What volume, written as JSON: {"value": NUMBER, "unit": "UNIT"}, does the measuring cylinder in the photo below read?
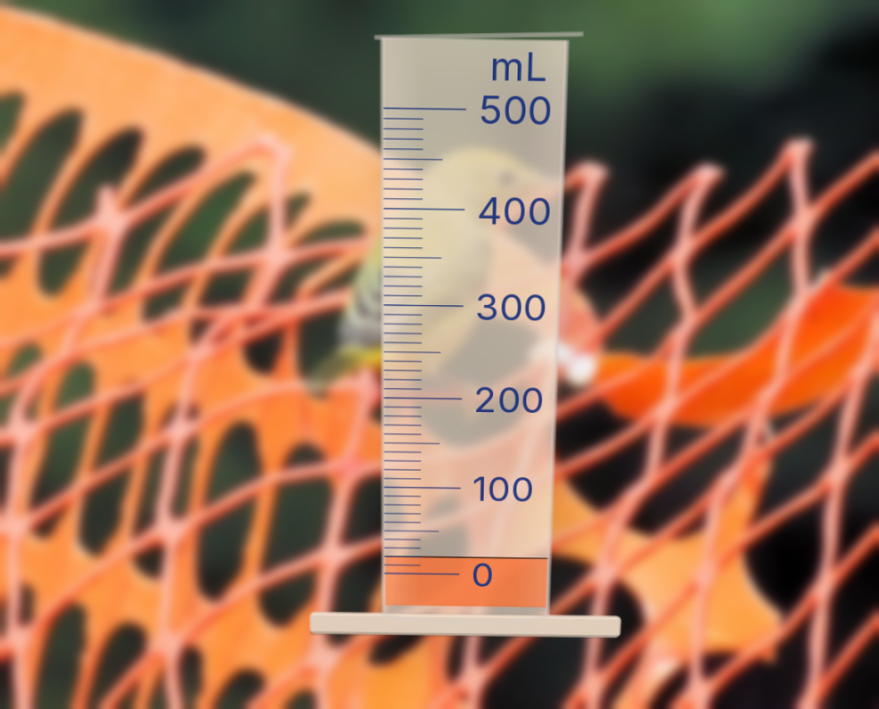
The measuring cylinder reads {"value": 20, "unit": "mL"}
